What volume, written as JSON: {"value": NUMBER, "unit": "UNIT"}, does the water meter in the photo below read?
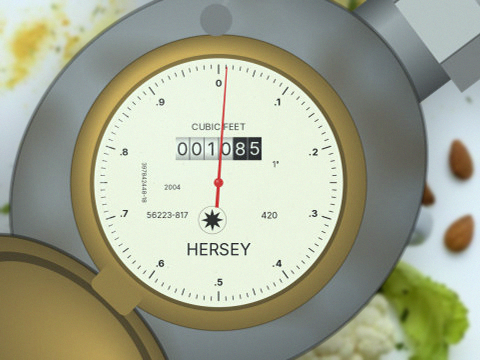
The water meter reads {"value": 1085.01, "unit": "ft³"}
